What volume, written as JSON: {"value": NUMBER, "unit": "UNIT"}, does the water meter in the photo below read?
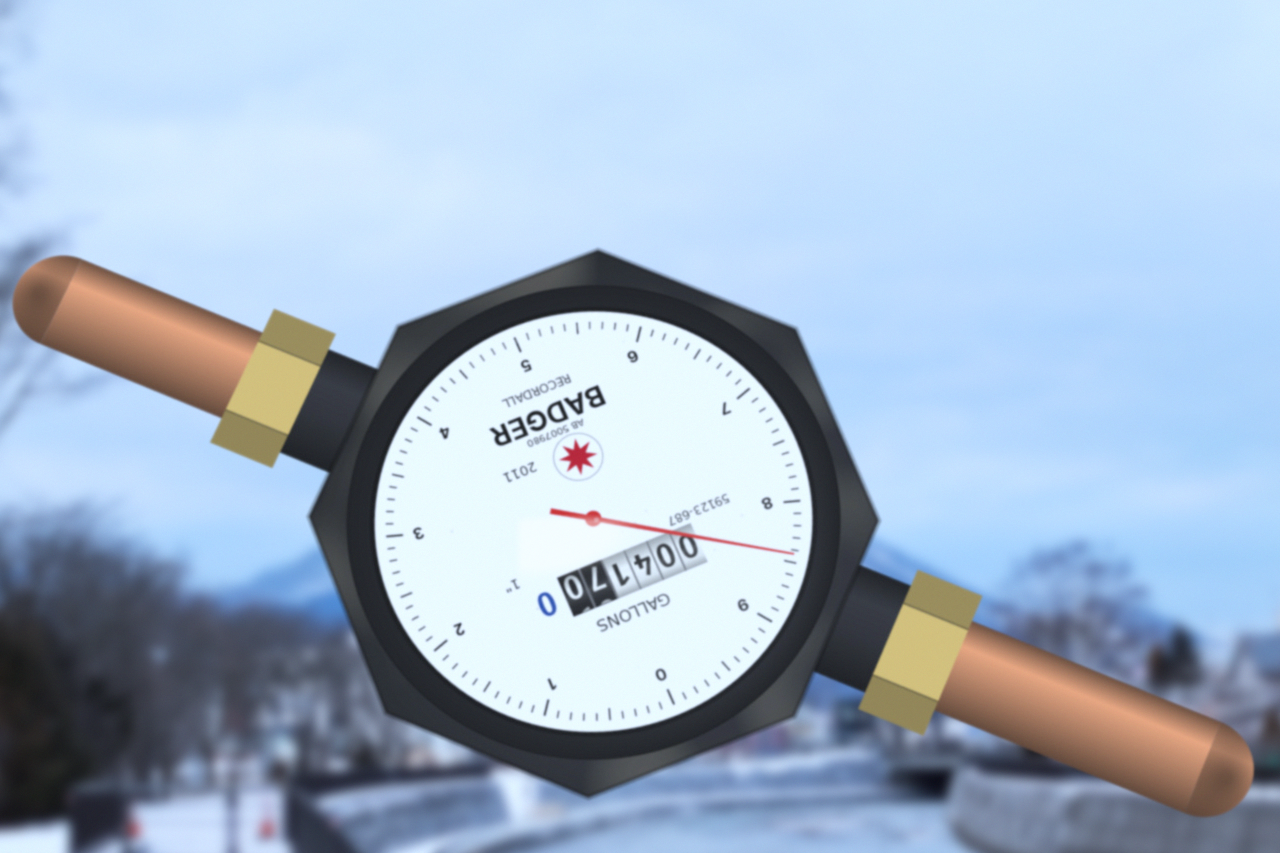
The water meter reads {"value": 41698.4, "unit": "gal"}
